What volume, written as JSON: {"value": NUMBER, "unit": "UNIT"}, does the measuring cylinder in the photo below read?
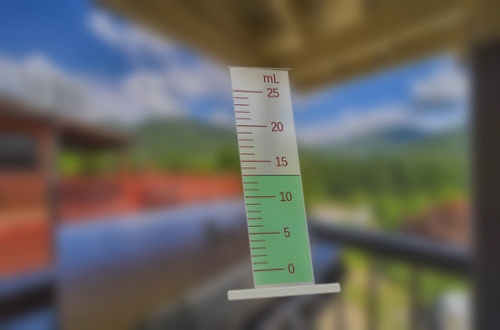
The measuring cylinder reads {"value": 13, "unit": "mL"}
